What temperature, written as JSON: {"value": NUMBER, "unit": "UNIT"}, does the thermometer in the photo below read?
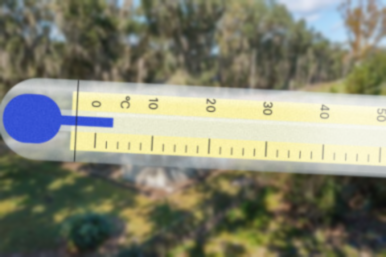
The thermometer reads {"value": 3, "unit": "°C"}
